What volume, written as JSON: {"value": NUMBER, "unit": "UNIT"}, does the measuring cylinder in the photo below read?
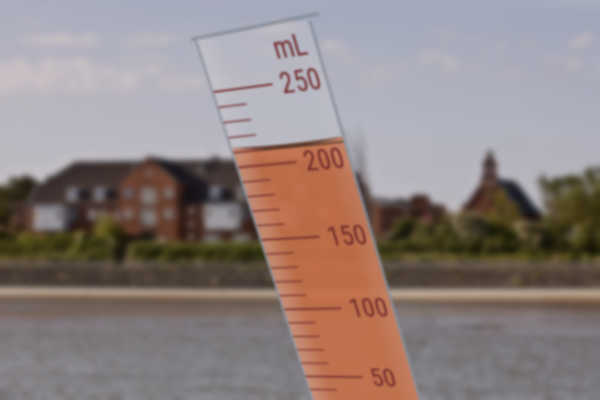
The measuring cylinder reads {"value": 210, "unit": "mL"}
